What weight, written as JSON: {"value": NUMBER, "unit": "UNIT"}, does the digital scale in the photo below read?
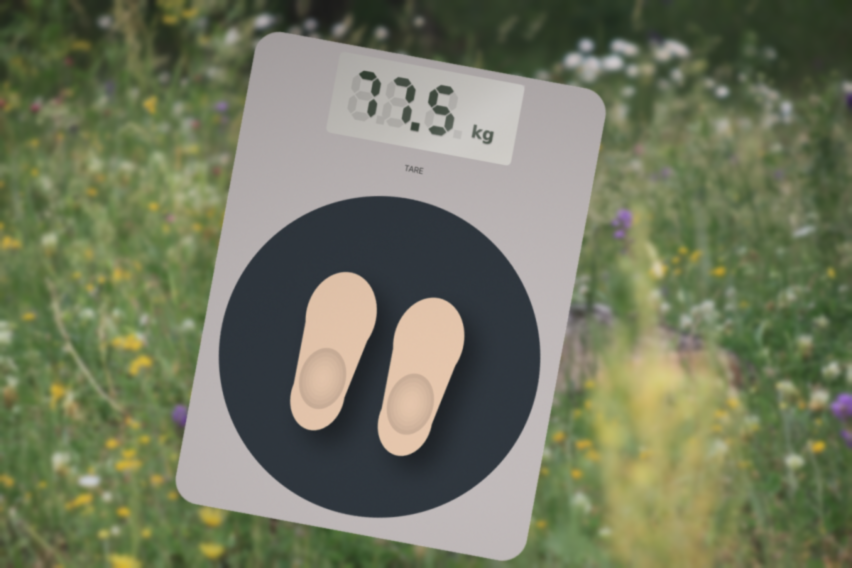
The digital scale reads {"value": 77.5, "unit": "kg"}
